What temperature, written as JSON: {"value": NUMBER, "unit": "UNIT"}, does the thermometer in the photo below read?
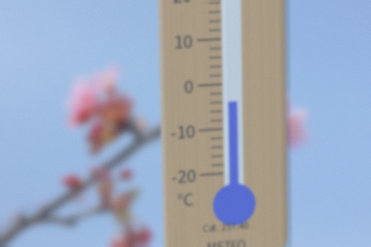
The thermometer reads {"value": -4, "unit": "°C"}
